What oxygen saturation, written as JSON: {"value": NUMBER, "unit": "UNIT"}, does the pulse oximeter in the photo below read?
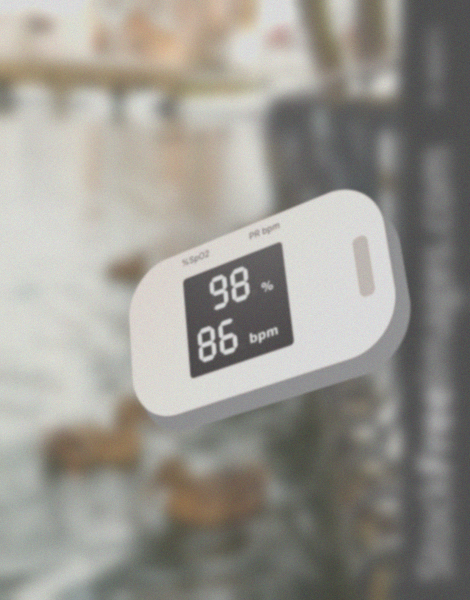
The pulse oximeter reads {"value": 98, "unit": "%"}
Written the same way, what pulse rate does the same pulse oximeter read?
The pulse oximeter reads {"value": 86, "unit": "bpm"}
